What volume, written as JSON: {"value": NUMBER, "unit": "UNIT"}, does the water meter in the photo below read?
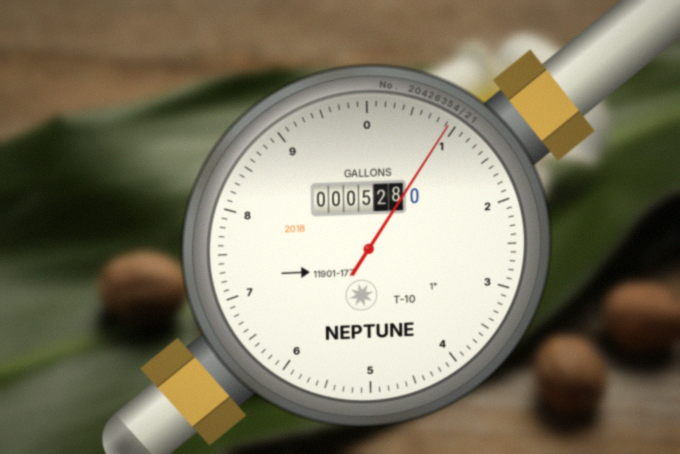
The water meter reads {"value": 5280.9, "unit": "gal"}
